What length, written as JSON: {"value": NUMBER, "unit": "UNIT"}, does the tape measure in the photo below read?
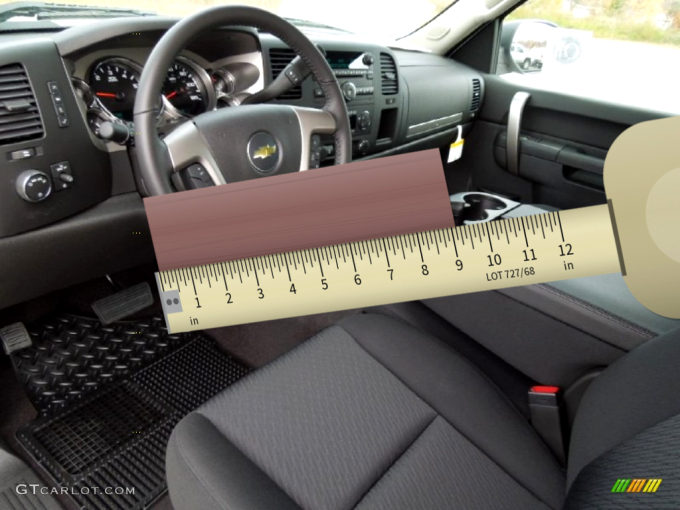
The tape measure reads {"value": 9.125, "unit": "in"}
